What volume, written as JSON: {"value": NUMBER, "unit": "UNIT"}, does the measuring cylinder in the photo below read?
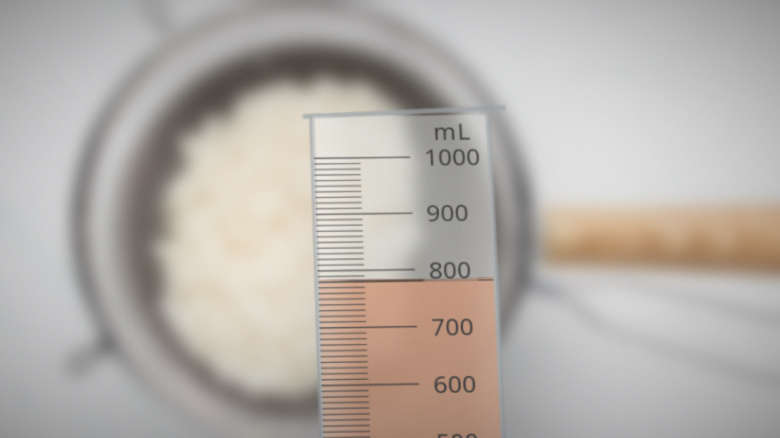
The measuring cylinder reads {"value": 780, "unit": "mL"}
